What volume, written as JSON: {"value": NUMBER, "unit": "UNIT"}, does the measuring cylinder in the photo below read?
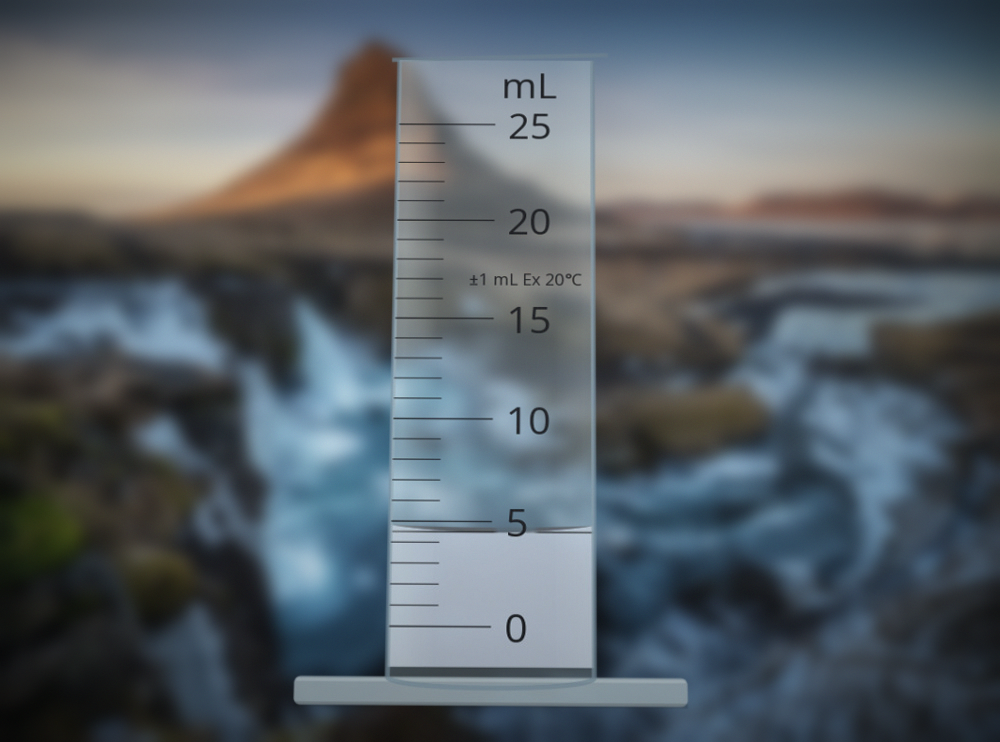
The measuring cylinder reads {"value": 4.5, "unit": "mL"}
